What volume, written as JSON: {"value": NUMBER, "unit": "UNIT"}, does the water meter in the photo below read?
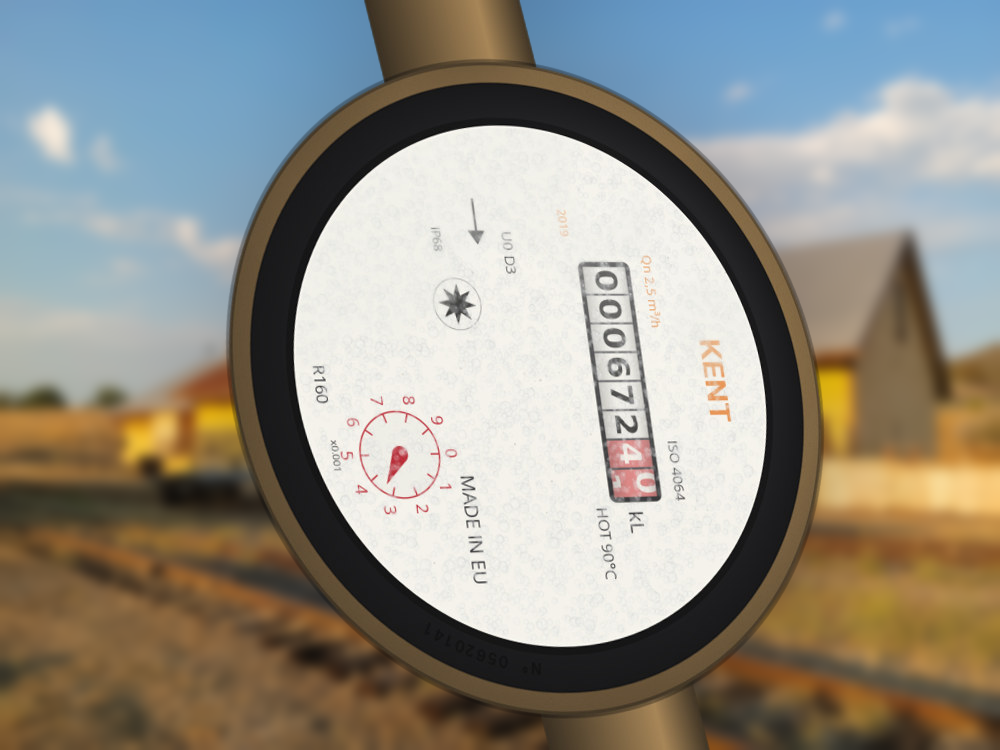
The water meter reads {"value": 672.403, "unit": "kL"}
